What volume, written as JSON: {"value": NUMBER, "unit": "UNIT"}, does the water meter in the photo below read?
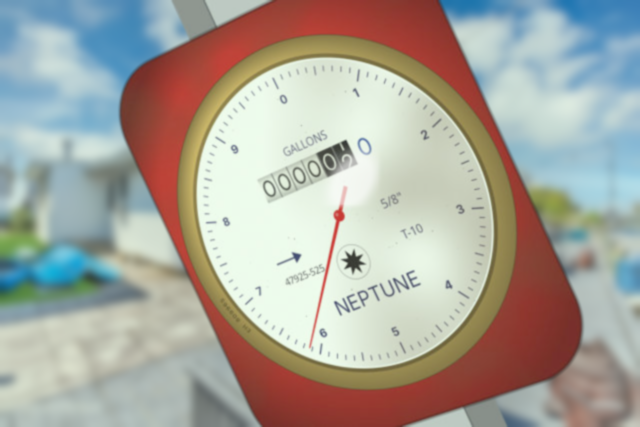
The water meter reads {"value": 16.1, "unit": "gal"}
